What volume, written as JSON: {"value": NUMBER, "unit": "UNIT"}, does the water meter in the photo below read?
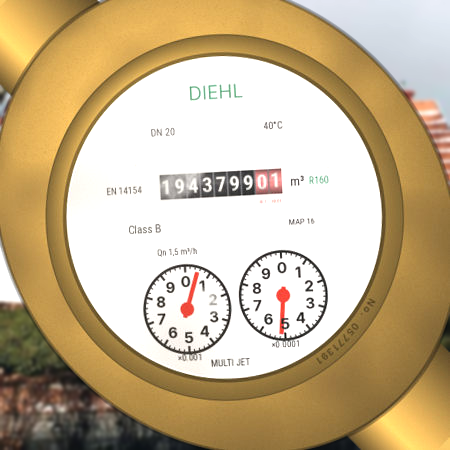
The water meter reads {"value": 1943799.0105, "unit": "m³"}
